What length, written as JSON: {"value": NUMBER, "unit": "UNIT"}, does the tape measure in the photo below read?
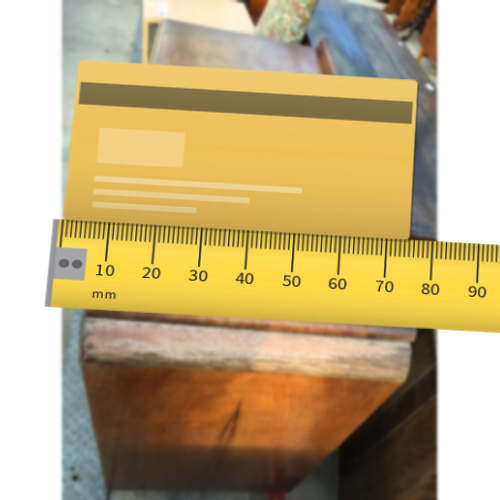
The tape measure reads {"value": 75, "unit": "mm"}
